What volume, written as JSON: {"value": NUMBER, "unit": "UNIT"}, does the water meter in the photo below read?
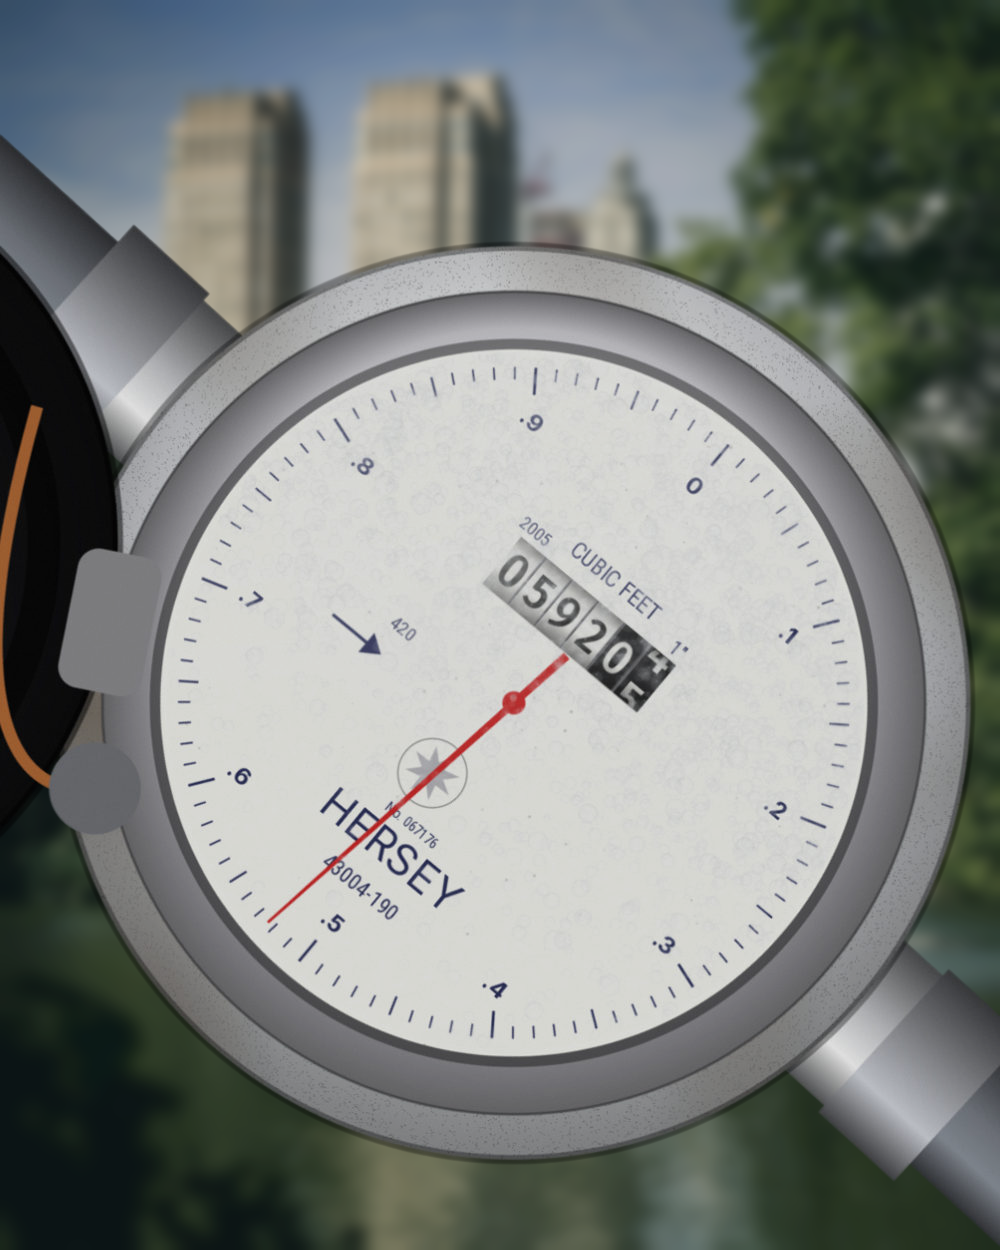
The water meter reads {"value": 59204.52, "unit": "ft³"}
